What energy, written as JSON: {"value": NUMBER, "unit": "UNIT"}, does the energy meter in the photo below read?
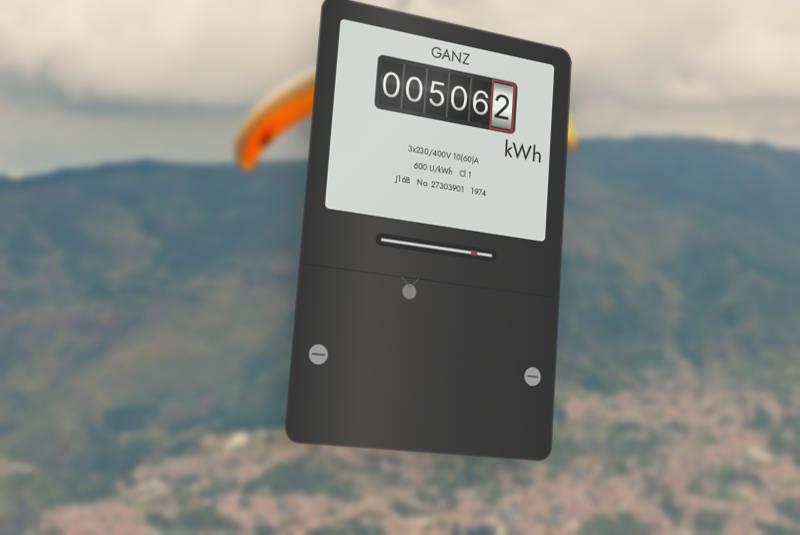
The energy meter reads {"value": 506.2, "unit": "kWh"}
